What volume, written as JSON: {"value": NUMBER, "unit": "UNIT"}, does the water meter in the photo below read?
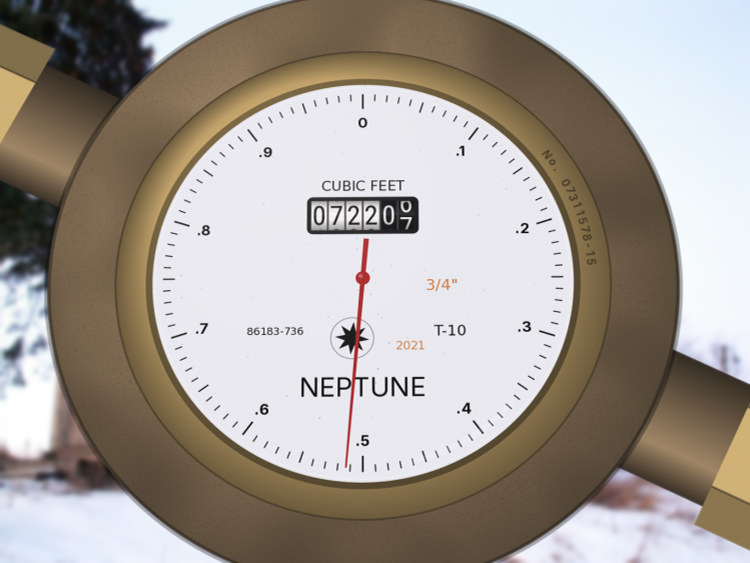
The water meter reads {"value": 72206.51, "unit": "ft³"}
